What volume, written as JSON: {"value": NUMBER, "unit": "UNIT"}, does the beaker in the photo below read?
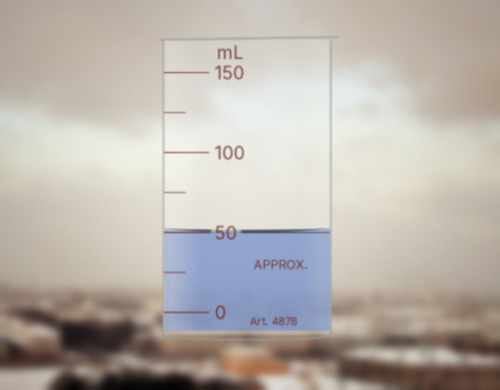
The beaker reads {"value": 50, "unit": "mL"}
